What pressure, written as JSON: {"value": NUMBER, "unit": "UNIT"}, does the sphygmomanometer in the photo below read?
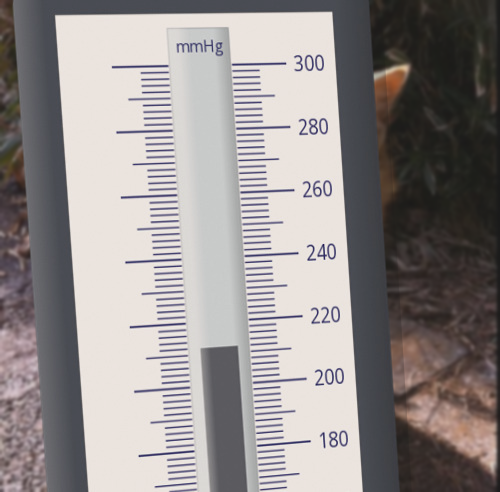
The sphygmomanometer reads {"value": 212, "unit": "mmHg"}
